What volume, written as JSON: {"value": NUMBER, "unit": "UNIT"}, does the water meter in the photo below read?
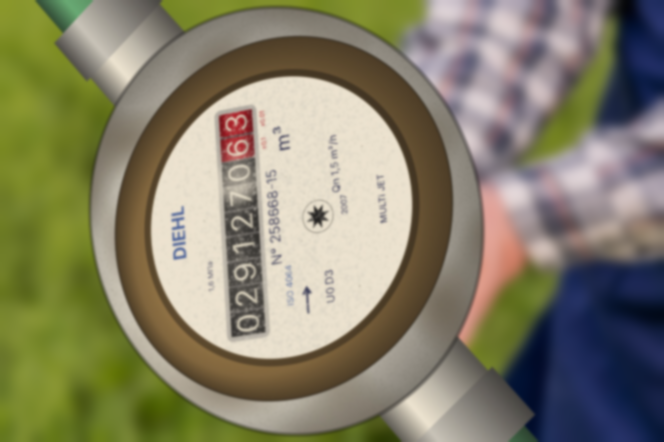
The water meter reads {"value": 291270.63, "unit": "m³"}
